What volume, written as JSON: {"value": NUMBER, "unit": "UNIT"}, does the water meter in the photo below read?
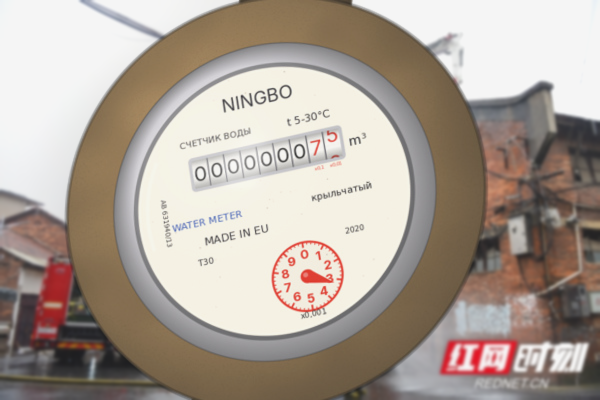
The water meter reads {"value": 0.753, "unit": "m³"}
